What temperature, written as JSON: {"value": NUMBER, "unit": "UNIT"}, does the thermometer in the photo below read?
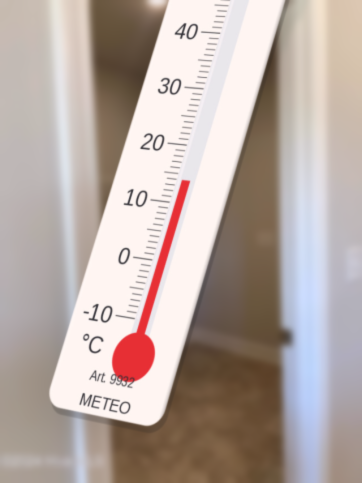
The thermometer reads {"value": 14, "unit": "°C"}
